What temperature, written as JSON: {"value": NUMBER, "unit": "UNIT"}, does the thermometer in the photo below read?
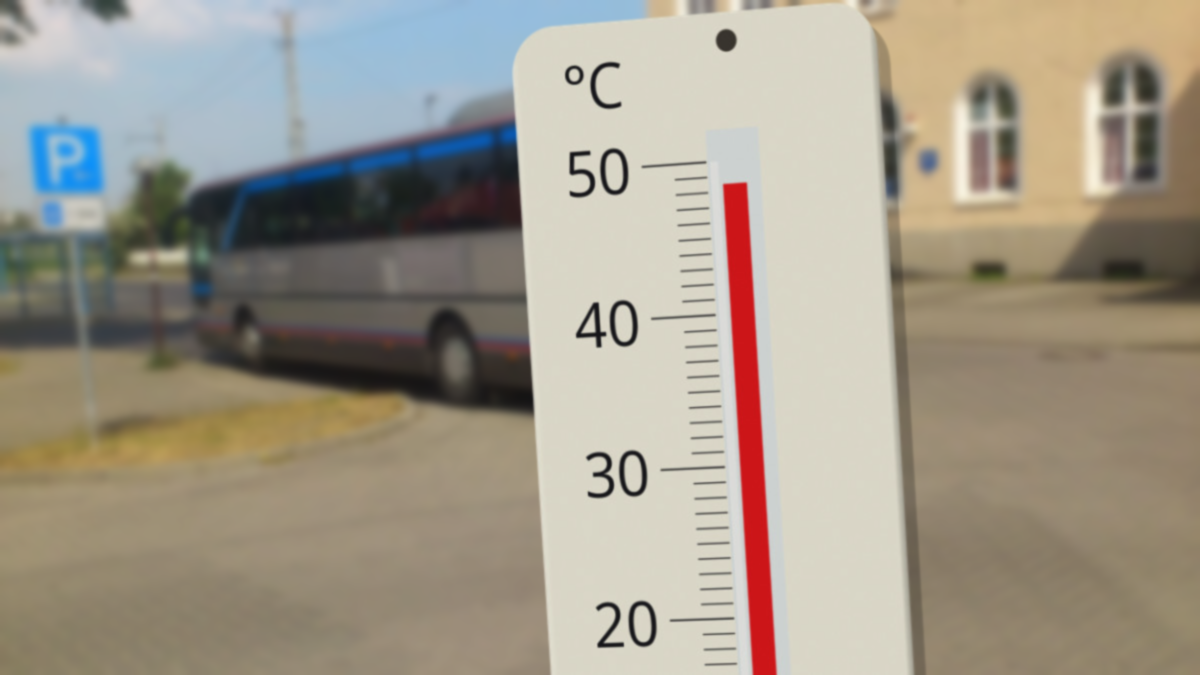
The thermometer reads {"value": 48.5, "unit": "°C"}
